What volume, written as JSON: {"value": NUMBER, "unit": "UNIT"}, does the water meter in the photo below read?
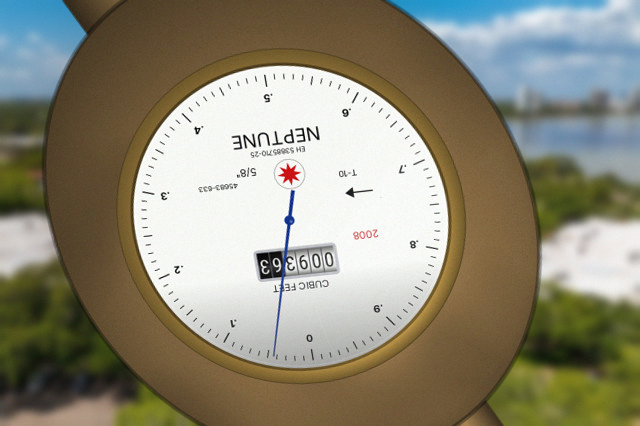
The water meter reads {"value": 9363.04, "unit": "ft³"}
